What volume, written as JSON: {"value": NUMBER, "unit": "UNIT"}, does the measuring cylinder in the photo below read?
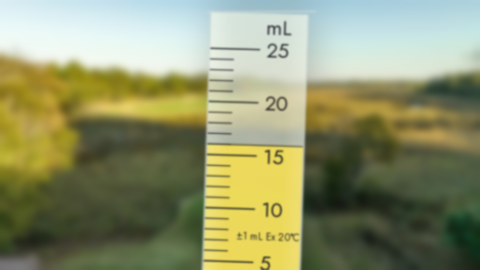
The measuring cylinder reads {"value": 16, "unit": "mL"}
